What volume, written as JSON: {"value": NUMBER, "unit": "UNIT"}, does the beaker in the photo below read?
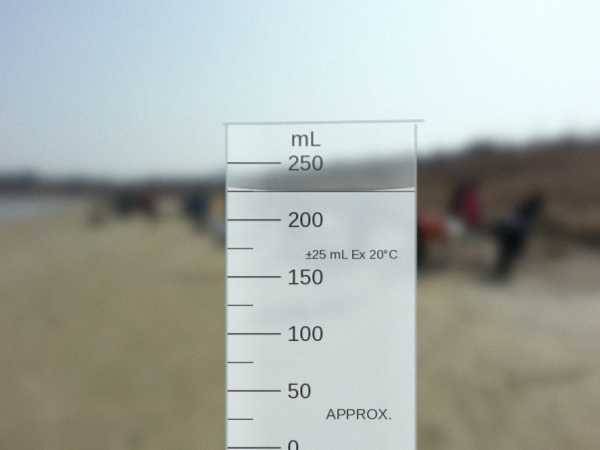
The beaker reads {"value": 225, "unit": "mL"}
